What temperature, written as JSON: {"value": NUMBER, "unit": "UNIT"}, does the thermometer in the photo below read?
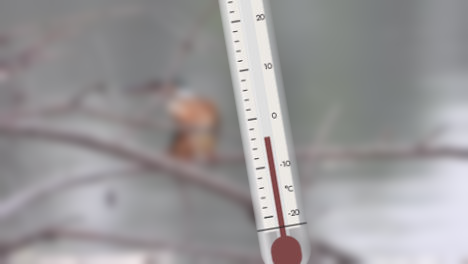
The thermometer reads {"value": -4, "unit": "°C"}
